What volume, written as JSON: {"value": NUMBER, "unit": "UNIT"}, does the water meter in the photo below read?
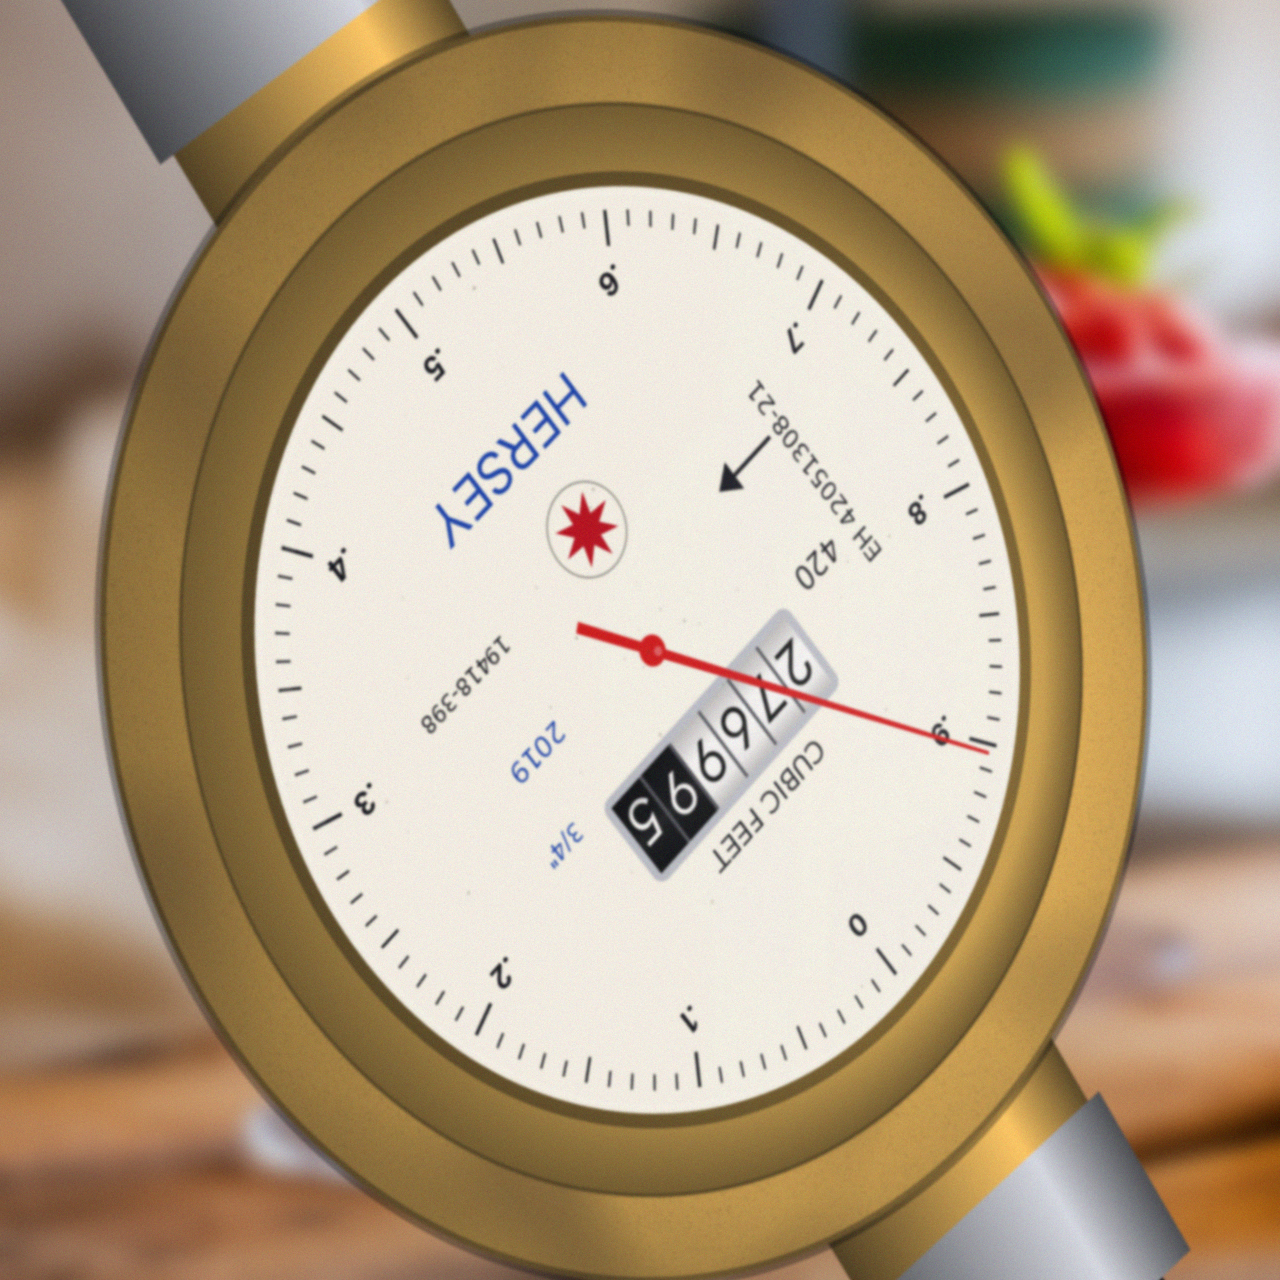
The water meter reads {"value": 276994.90, "unit": "ft³"}
